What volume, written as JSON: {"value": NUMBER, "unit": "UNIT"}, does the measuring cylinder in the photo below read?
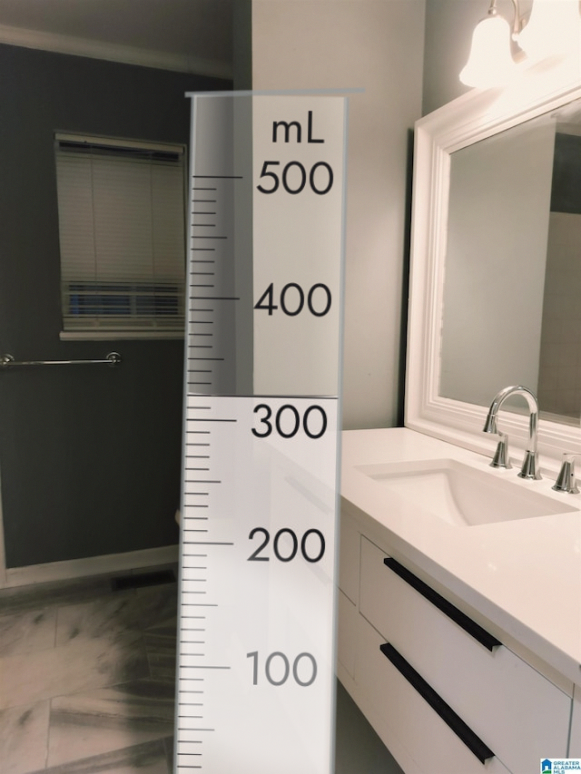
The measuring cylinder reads {"value": 320, "unit": "mL"}
